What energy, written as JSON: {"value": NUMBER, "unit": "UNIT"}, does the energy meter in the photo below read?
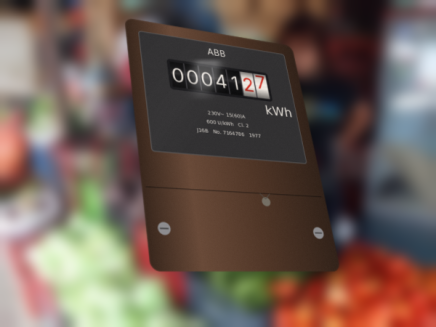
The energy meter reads {"value": 41.27, "unit": "kWh"}
